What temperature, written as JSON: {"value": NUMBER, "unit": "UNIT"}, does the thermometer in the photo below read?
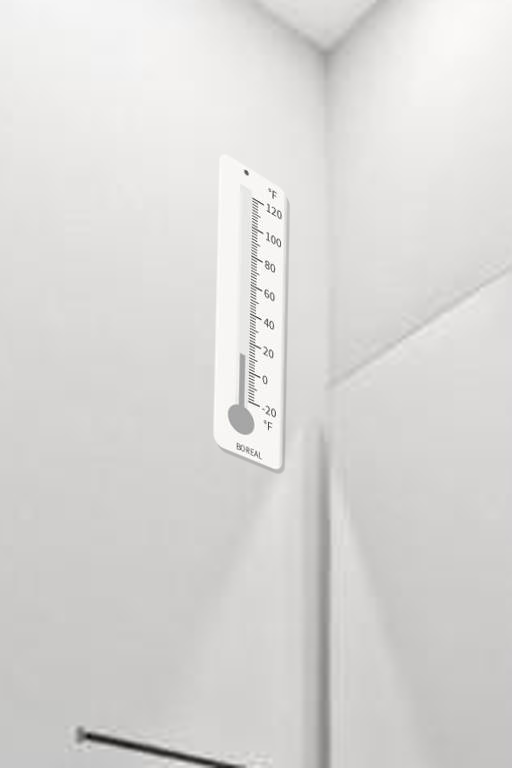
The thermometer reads {"value": 10, "unit": "°F"}
